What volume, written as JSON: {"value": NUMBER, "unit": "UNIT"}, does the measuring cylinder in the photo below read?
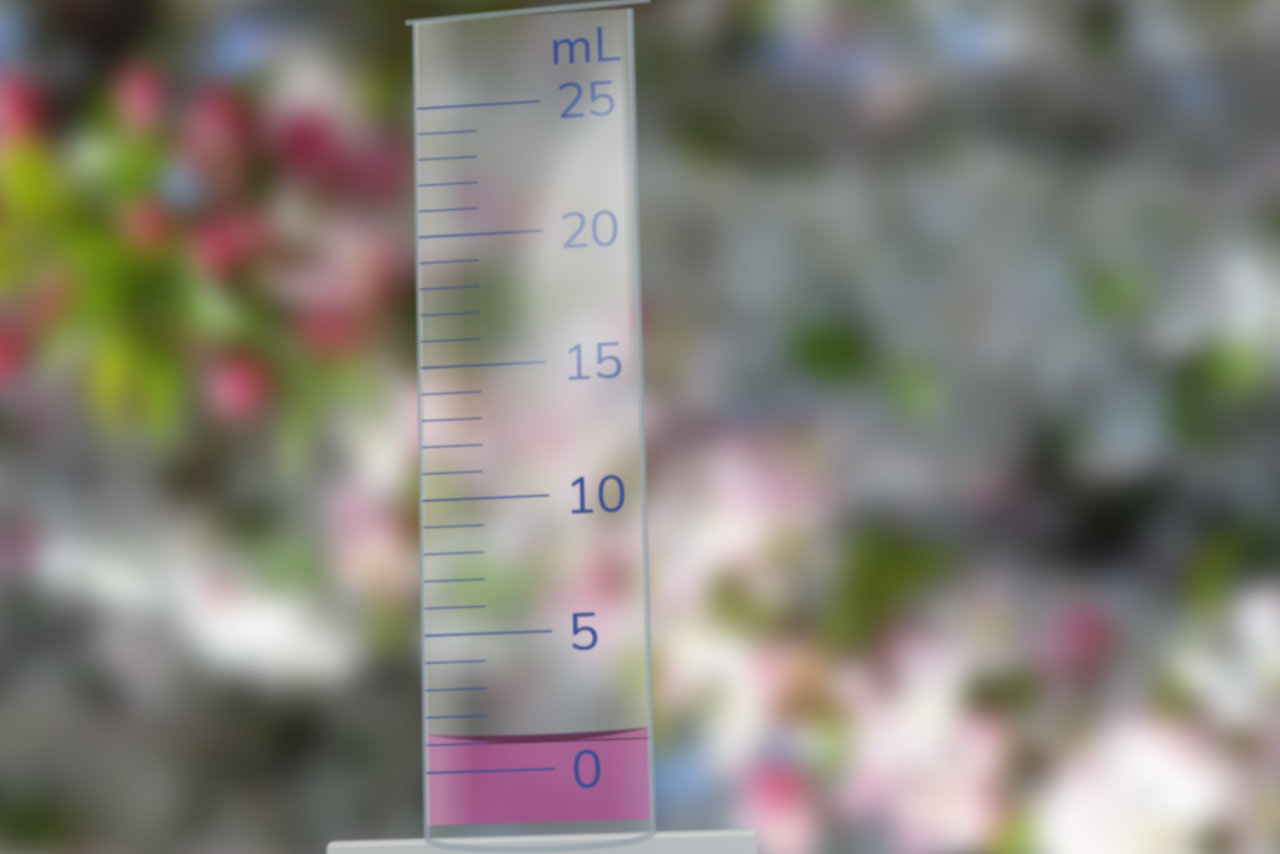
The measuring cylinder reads {"value": 1, "unit": "mL"}
